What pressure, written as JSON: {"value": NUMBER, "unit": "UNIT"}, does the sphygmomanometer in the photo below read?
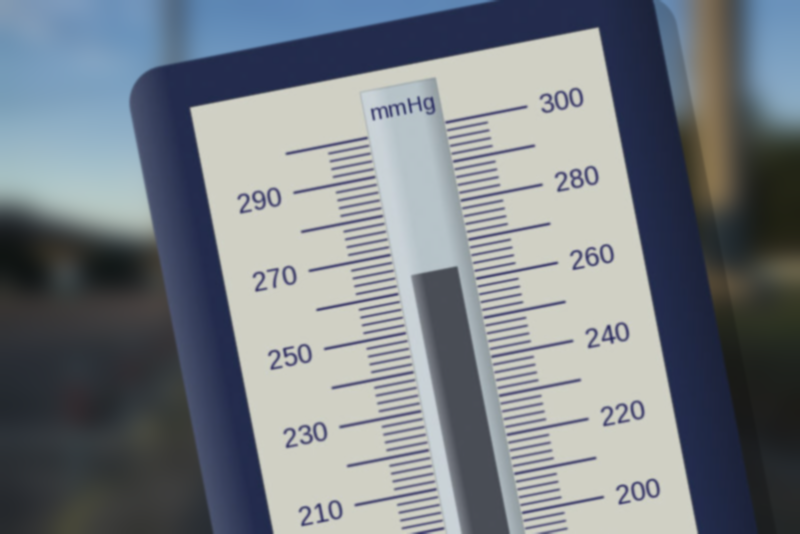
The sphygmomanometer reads {"value": 264, "unit": "mmHg"}
